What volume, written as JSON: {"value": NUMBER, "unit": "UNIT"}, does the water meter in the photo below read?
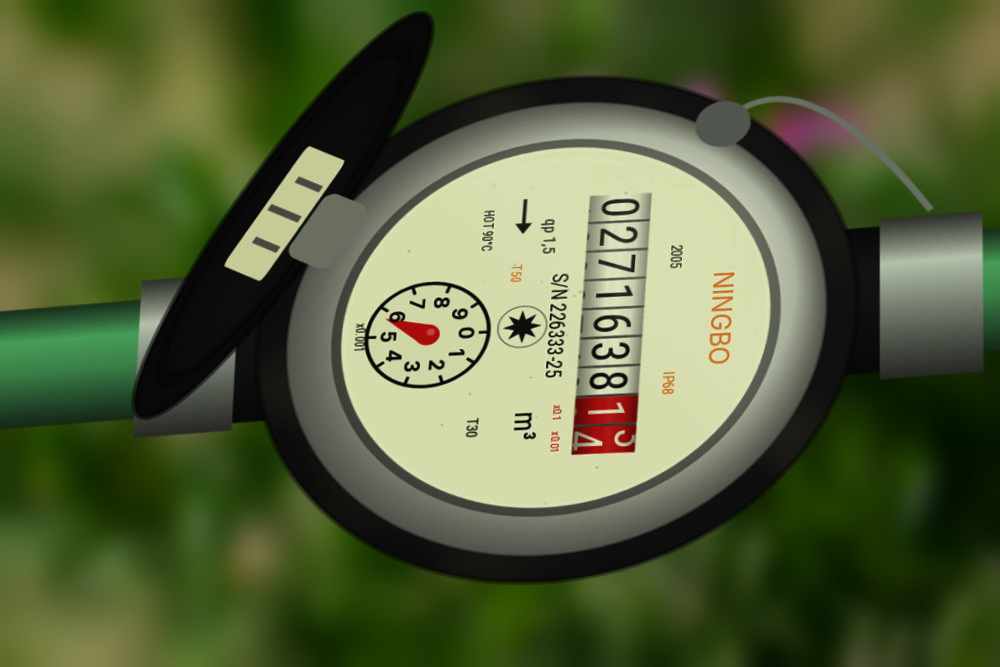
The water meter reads {"value": 271638.135, "unit": "m³"}
